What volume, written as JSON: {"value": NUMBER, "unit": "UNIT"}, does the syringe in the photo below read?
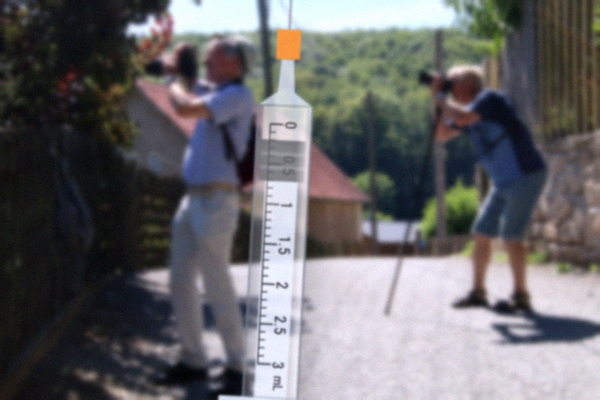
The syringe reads {"value": 0.2, "unit": "mL"}
